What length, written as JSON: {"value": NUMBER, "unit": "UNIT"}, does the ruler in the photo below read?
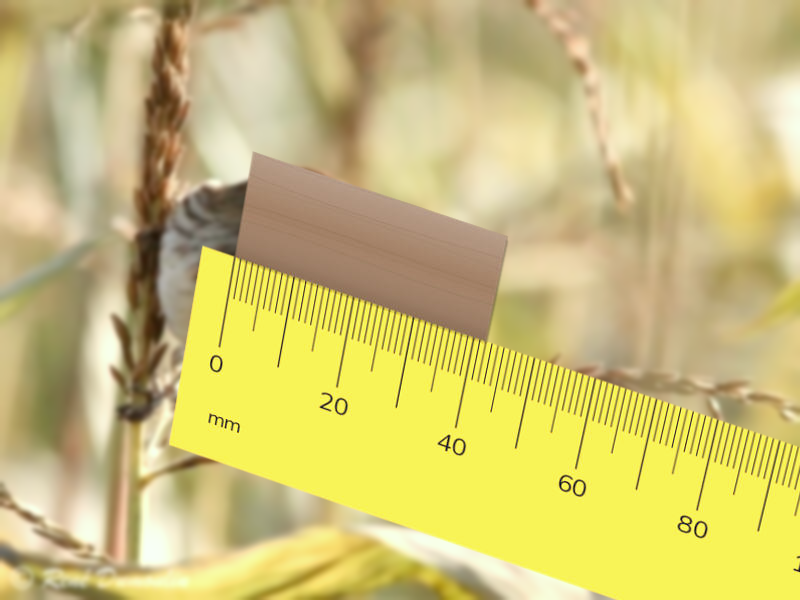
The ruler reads {"value": 42, "unit": "mm"}
